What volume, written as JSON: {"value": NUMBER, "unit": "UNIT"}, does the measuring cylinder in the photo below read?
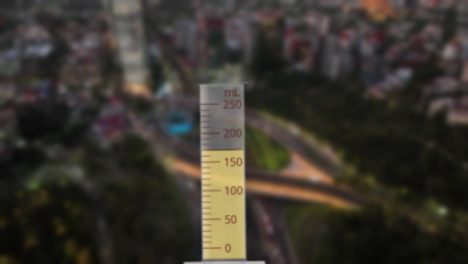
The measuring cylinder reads {"value": 170, "unit": "mL"}
